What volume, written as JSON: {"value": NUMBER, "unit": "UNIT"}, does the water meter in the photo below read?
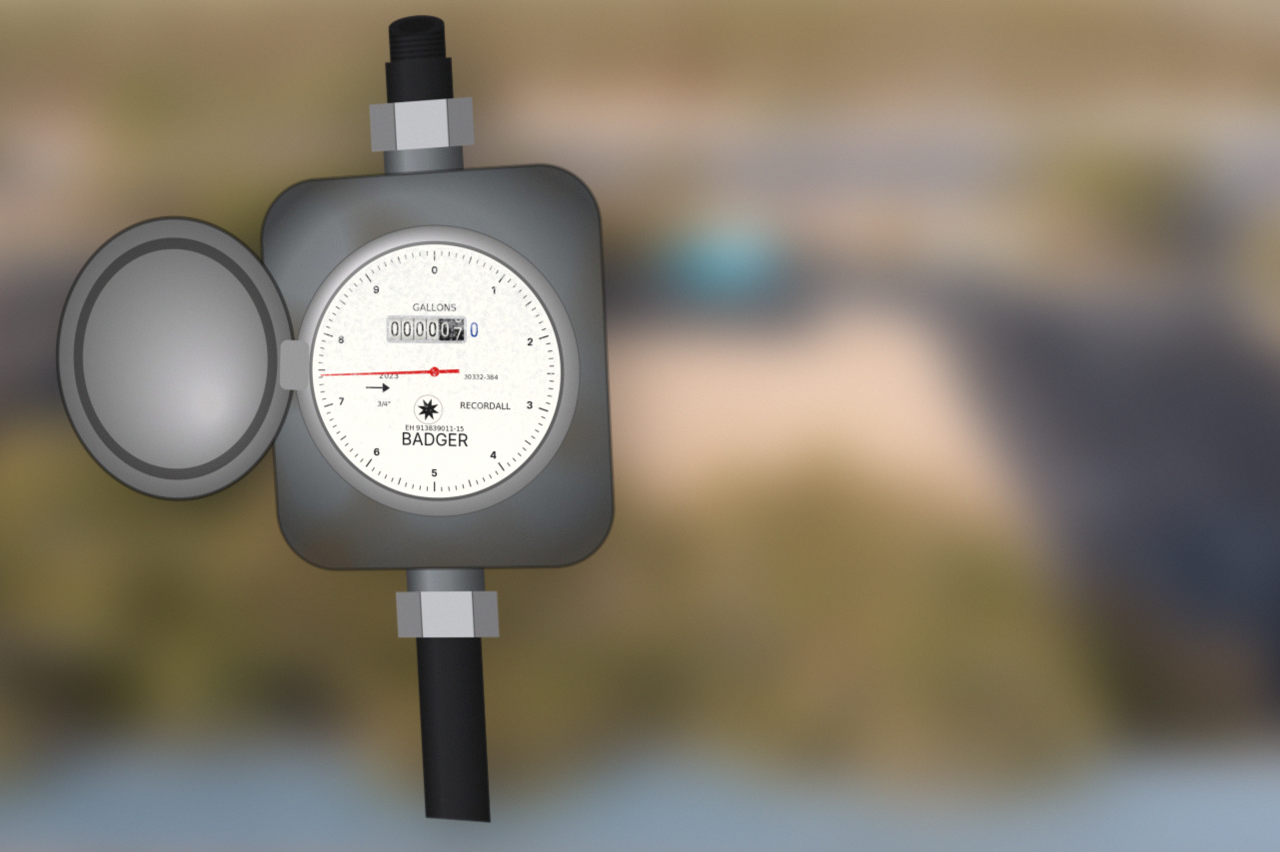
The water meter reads {"value": 67.4, "unit": "gal"}
